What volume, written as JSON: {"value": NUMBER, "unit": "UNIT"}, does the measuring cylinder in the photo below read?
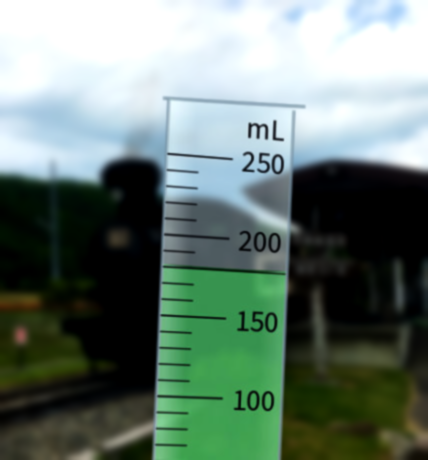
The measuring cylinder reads {"value": 180, "unit": "mL"}
